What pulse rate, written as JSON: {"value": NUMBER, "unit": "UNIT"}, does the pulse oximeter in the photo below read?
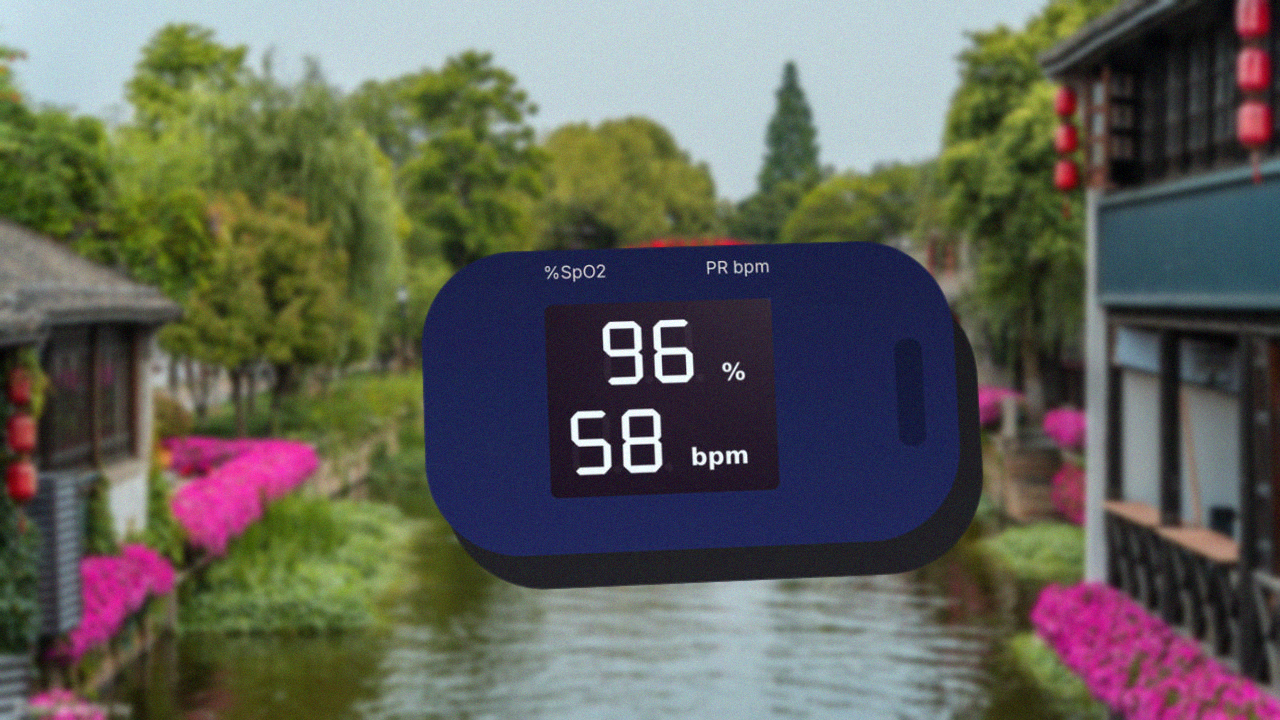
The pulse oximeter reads {"value": 58, "unit": "bpm"}
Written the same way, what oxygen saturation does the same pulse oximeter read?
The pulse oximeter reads {"value": 96, "unit": "%"}
